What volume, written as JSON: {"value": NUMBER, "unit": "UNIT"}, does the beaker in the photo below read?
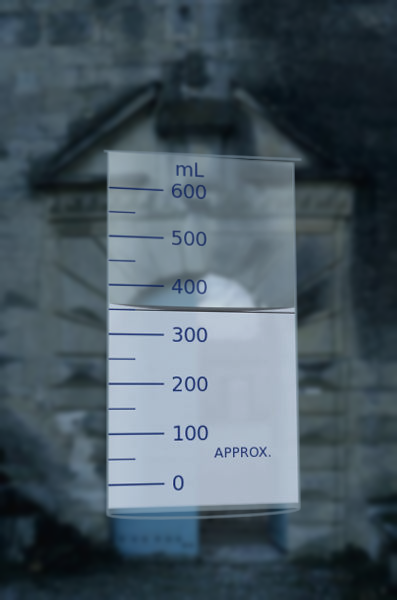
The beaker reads {"value": 350, "unit": "mL"}
